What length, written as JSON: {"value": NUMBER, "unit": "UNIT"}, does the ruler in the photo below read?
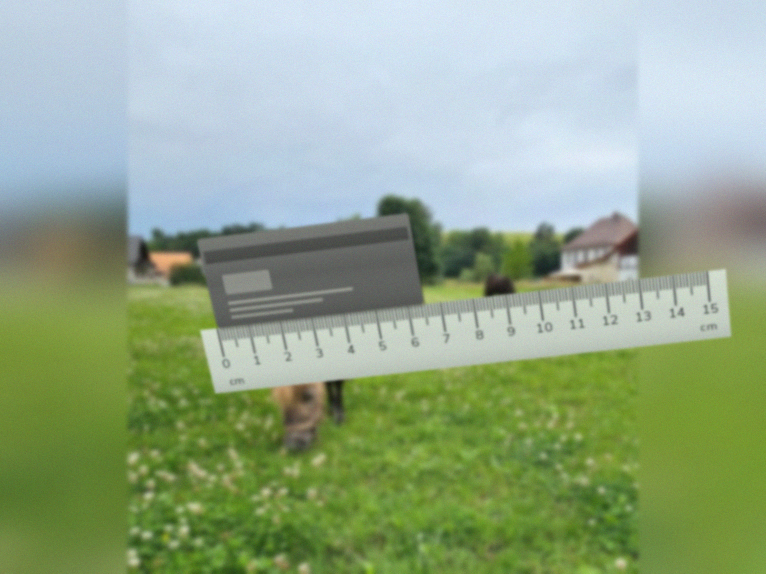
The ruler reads {"value": 6.5, "unit": "cm"}
